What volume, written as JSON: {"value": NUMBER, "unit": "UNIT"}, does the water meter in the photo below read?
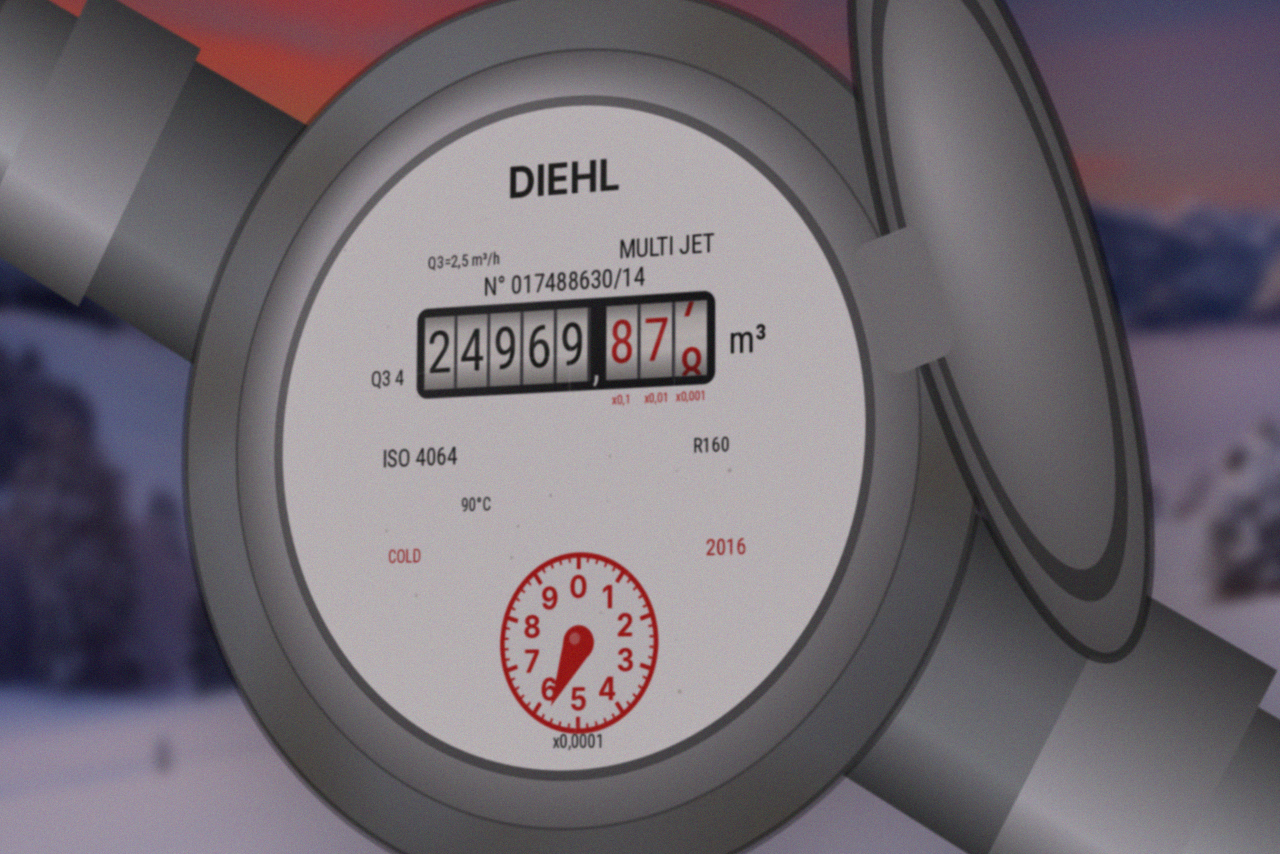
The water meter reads {"value": 24969.8775, "unit": "m³"}
